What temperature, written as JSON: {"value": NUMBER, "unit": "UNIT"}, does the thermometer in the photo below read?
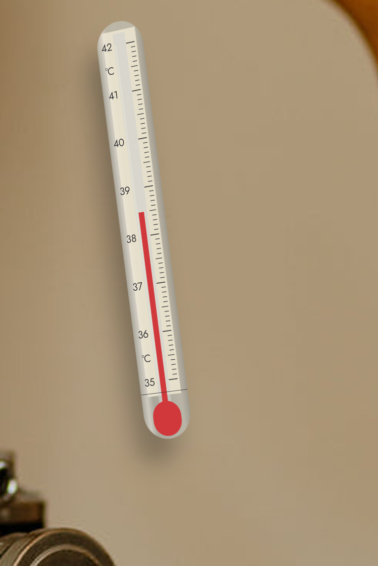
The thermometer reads {"value": 38.5, "unit": "°C"}
